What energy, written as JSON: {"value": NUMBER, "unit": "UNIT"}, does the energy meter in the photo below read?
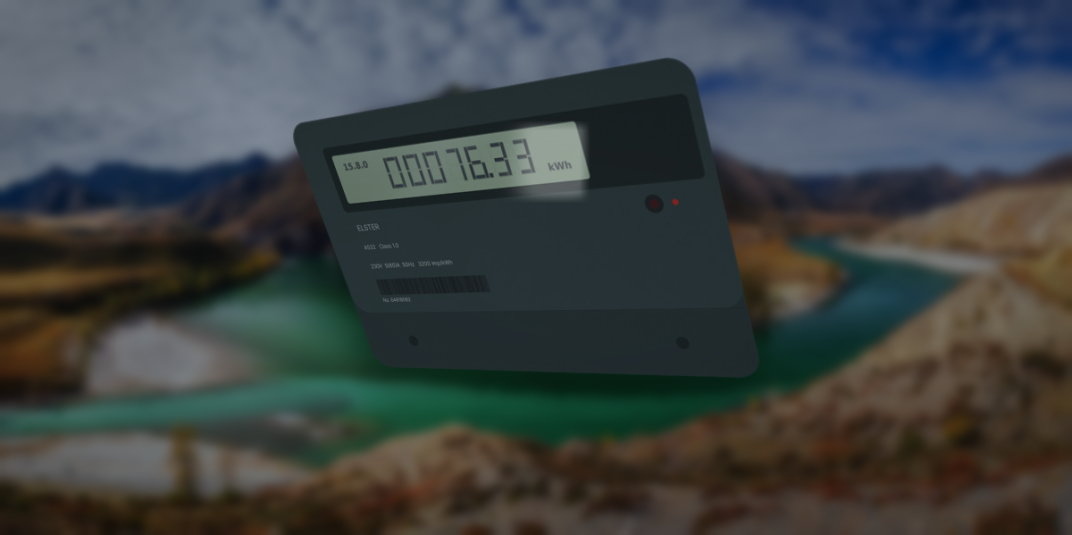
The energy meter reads {"value": 76.33, "unit": "kWh"}
